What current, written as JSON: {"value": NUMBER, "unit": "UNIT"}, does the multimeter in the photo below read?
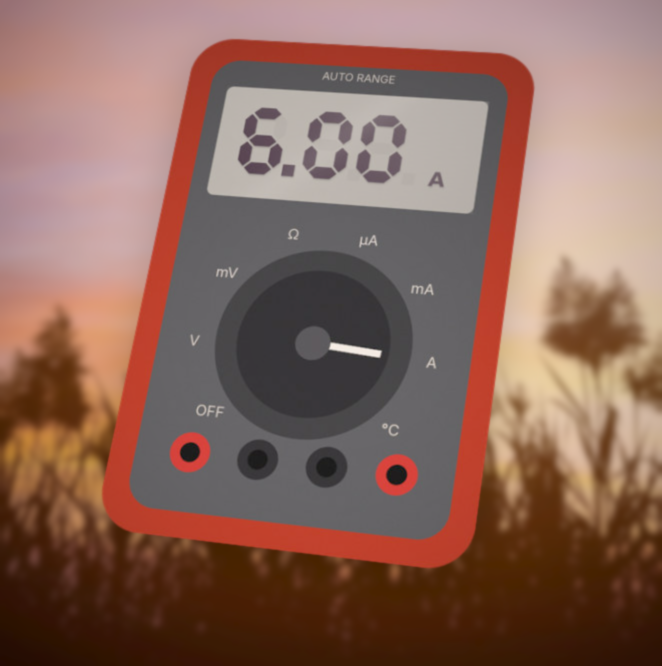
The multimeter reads {"value": 6.00, "unit": "A"}
